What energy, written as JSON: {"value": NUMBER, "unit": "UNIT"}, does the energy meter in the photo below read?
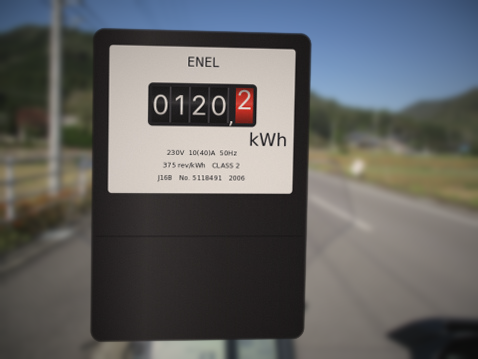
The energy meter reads {"value": 120.2, "unit": "kWh"}
